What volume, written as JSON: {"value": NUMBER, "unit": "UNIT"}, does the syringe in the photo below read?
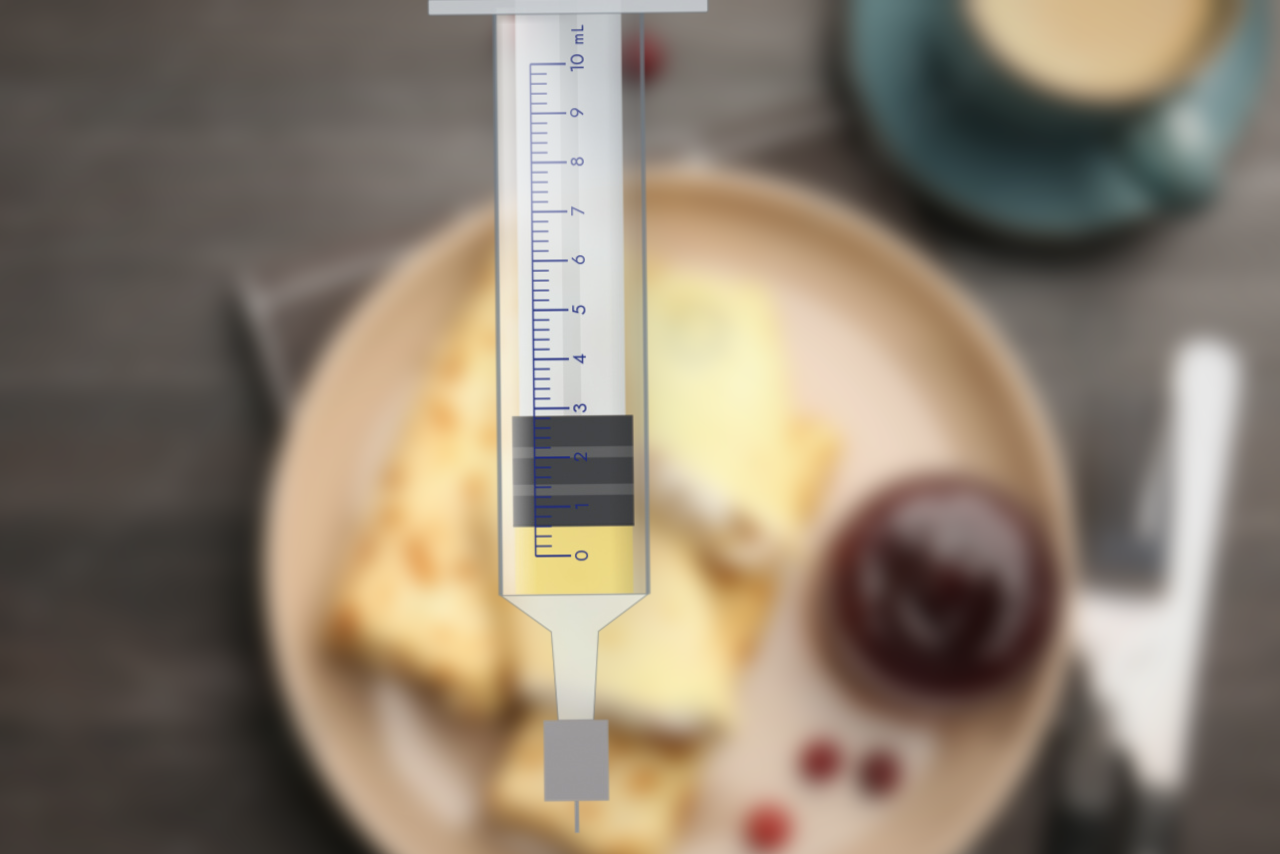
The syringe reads {"value": 0.6, "unit": "mL"}
